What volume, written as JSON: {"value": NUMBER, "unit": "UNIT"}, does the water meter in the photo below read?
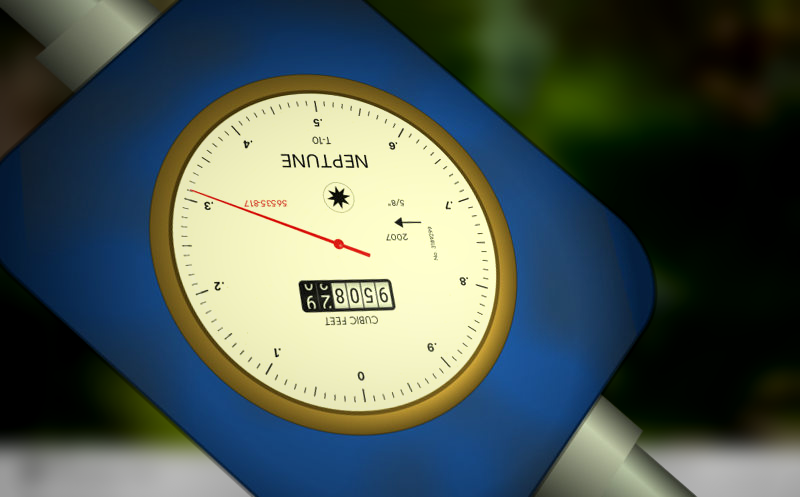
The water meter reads {"value": 950829.31, "unit": "ft³"}
